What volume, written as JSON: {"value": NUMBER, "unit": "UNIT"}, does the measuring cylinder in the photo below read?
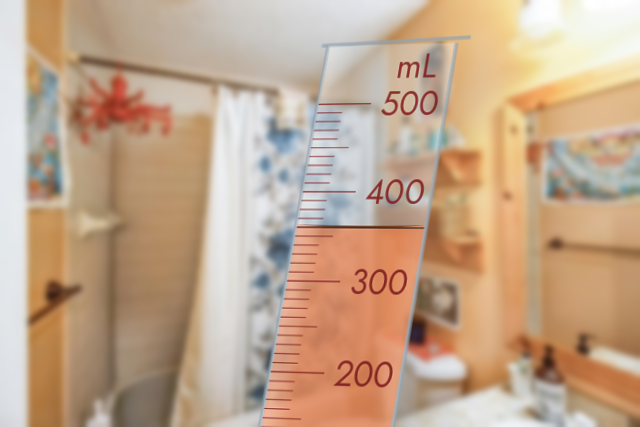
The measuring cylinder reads {"value": 360, "unit": "mL"}
